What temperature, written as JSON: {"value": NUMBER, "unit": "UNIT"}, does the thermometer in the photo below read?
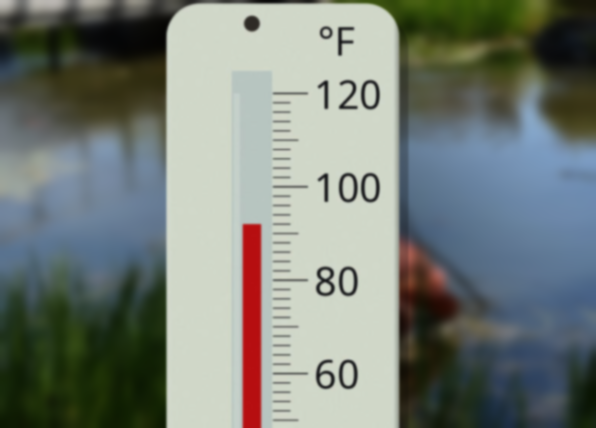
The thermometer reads {"value": 92, "unit": "°F"}
